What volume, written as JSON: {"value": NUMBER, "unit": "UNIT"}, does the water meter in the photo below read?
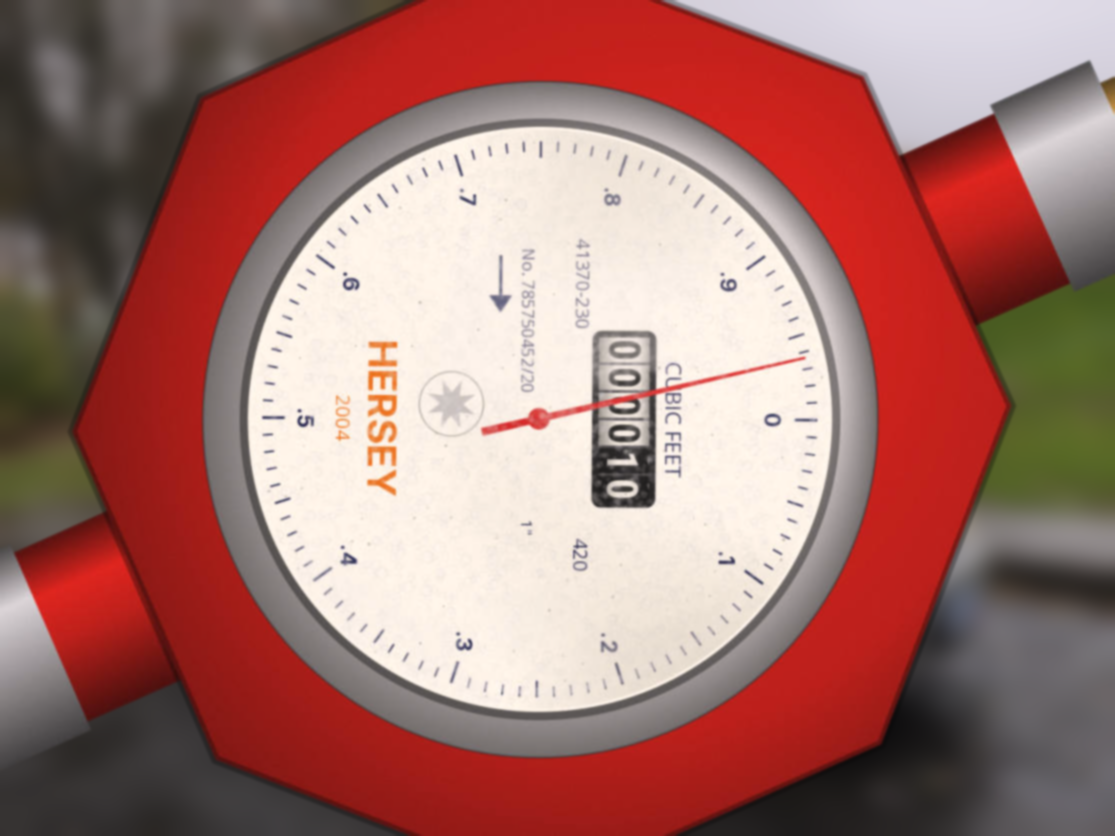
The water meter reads {"value": 9.96, "unit": "ft³"}
